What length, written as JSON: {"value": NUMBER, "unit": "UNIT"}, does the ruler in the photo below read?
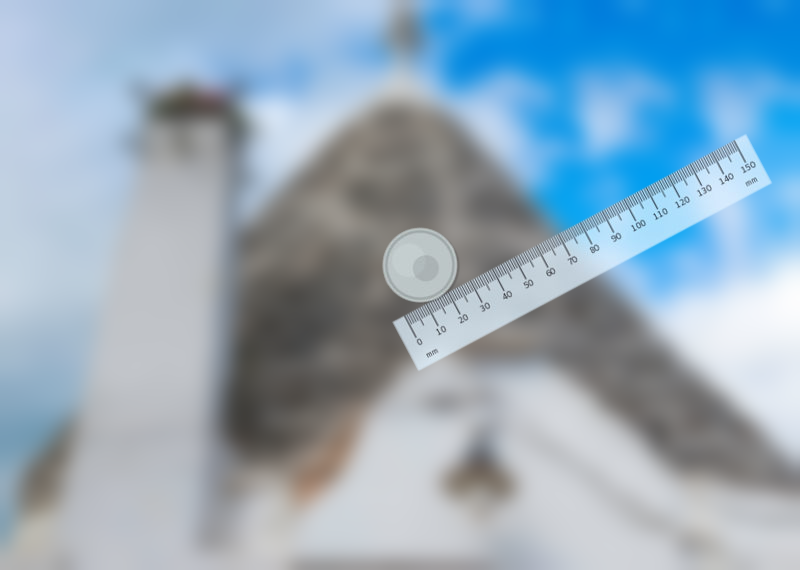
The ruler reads {"value": 30, "unit": "mm"}
